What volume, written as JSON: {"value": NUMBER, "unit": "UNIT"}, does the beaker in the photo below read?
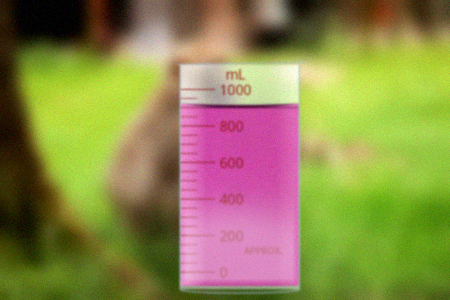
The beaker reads {"value": 900, "unit": "mL"}
